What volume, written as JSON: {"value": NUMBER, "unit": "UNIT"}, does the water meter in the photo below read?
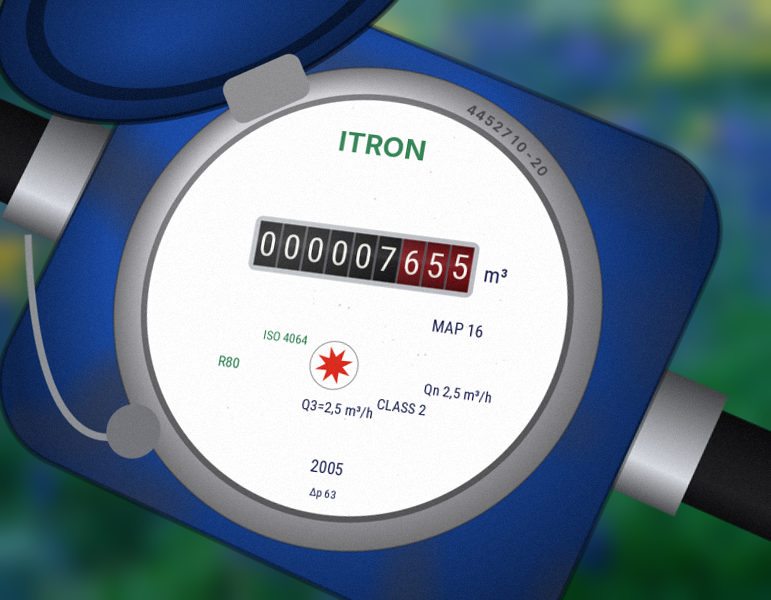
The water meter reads {"value": 7.655, "unit": "m³"}
